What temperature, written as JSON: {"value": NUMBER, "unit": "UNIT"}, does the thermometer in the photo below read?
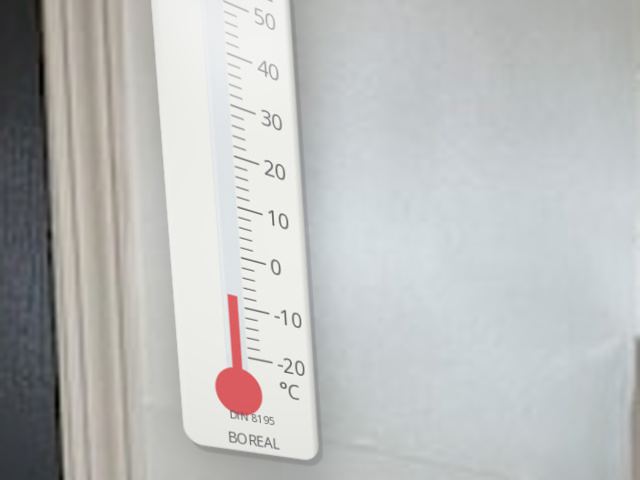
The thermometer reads {"value": -8, "unit": "°C"}
